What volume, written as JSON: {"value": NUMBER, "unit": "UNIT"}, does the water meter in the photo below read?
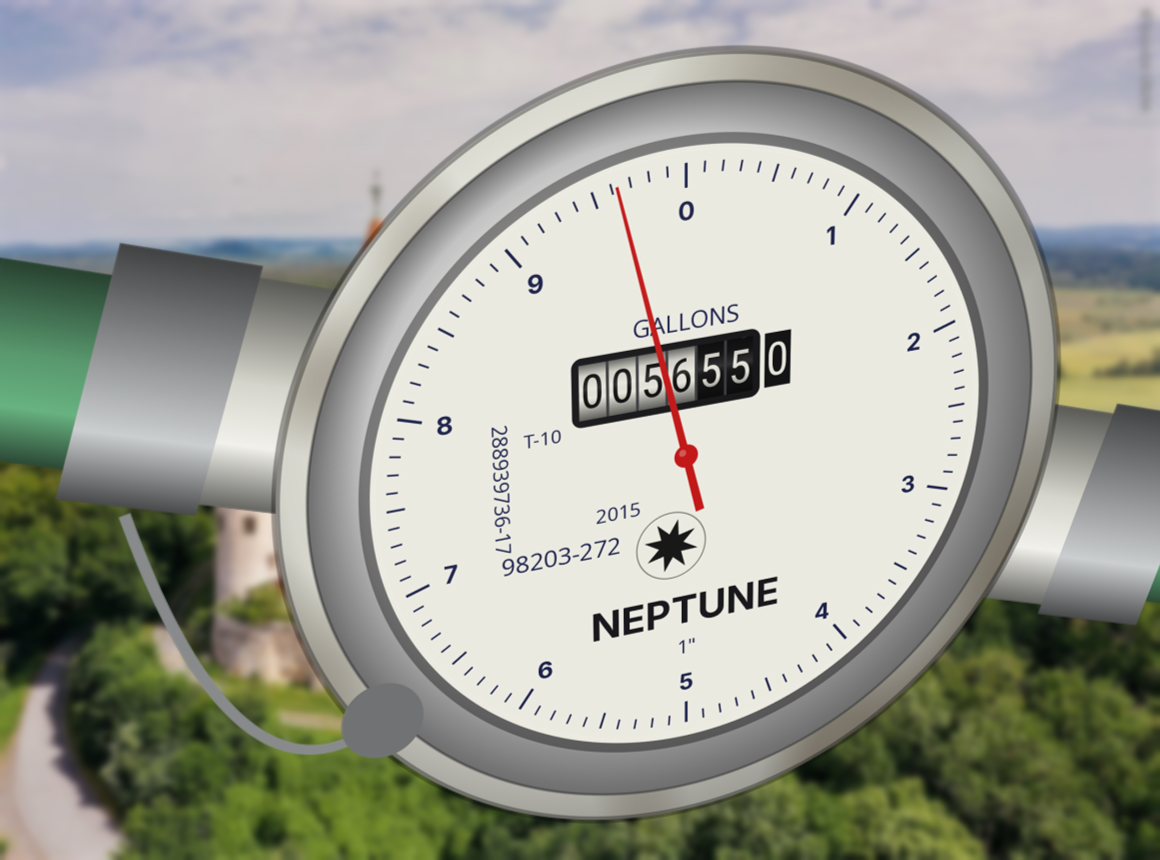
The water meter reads {"value": 56549.6, "unit": "gal"}
